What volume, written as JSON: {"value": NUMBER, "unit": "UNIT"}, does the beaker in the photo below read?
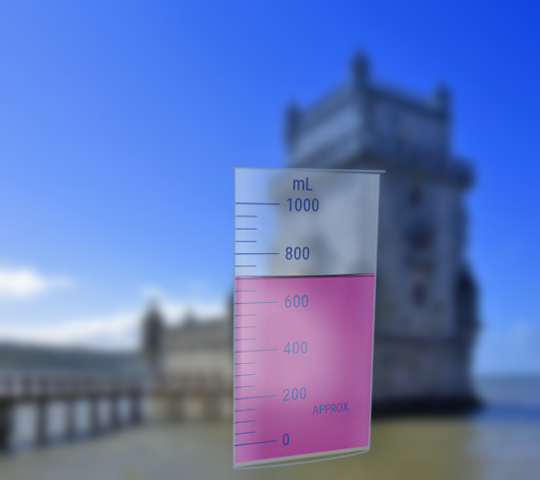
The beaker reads {"value": 700, "unit": "mL"}
